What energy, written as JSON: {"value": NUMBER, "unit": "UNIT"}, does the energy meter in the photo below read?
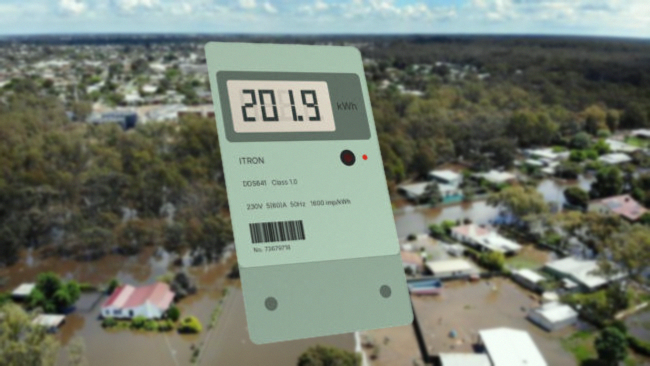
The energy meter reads {"value": 201.9, "unit": "kWh"}
